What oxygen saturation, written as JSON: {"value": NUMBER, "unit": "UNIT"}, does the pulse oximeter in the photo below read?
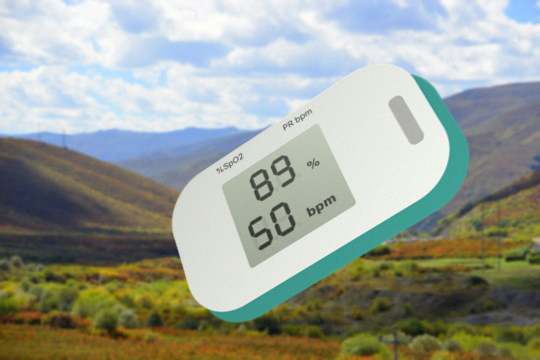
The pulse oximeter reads {"value": 89, "unit": "%"}
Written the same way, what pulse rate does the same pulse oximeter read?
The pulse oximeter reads {"value": 50, "unit": "bpm"}
